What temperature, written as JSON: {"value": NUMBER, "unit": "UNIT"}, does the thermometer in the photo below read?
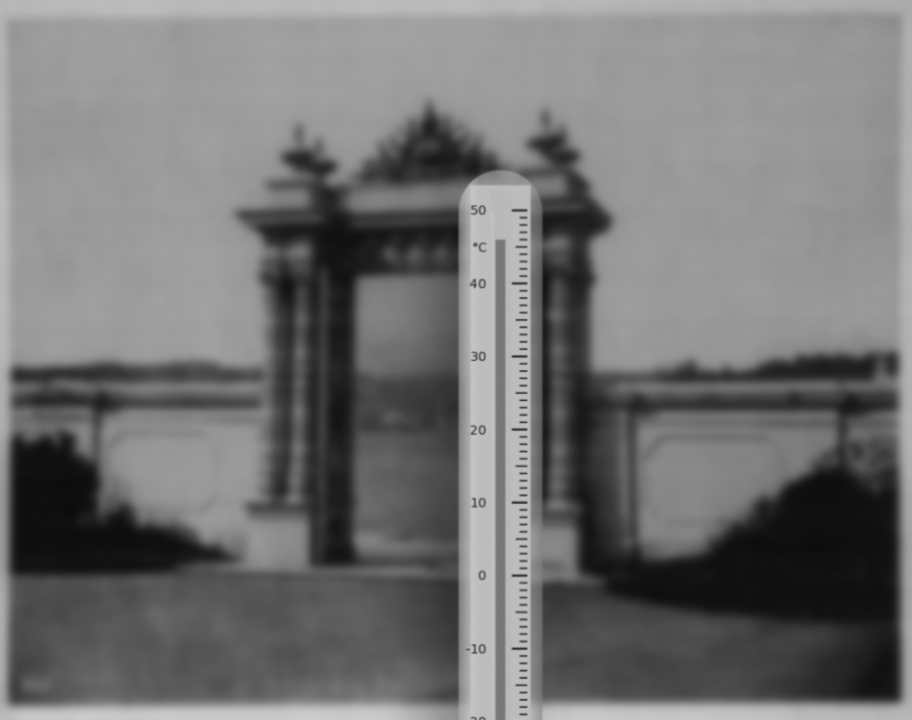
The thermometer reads {"value": 46, "unit": "°C"}
